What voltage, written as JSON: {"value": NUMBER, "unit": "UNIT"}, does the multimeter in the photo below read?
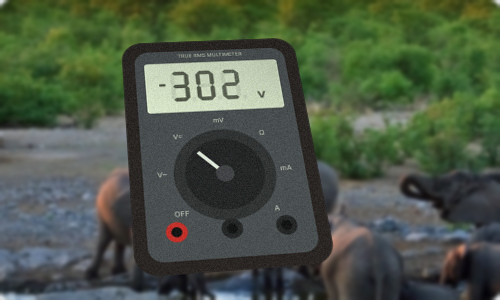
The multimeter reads {"value": -302, "unit": "V"}
